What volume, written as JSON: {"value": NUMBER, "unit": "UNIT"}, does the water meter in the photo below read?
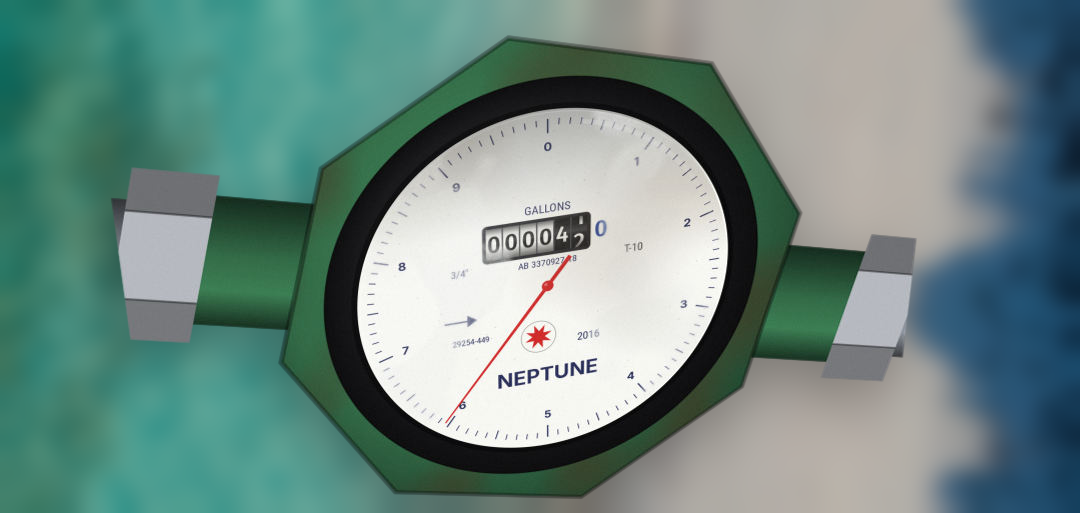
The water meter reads {"value": 416.0, "unit": "gal"}
